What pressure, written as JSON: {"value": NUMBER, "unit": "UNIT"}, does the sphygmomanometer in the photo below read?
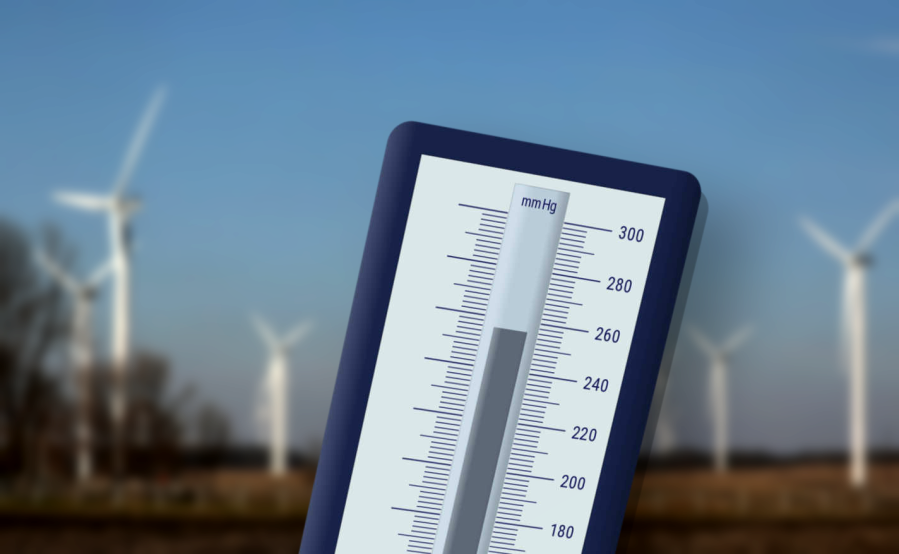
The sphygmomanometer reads {"value": 256, "unit": "mmHg"}
